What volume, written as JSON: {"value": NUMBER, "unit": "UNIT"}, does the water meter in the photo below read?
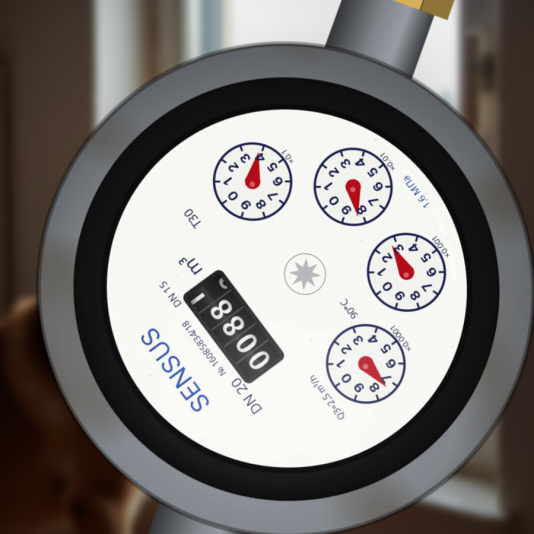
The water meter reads {"value": 881.3827, "unit": "m³"}
